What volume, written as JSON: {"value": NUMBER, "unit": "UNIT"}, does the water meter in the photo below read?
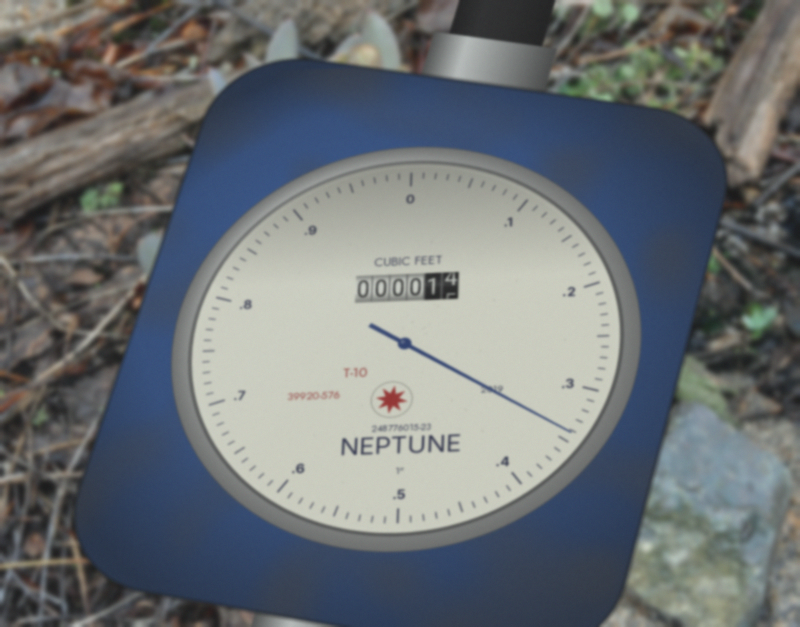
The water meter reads {"value": 14.34, "unit": "ft³"}
